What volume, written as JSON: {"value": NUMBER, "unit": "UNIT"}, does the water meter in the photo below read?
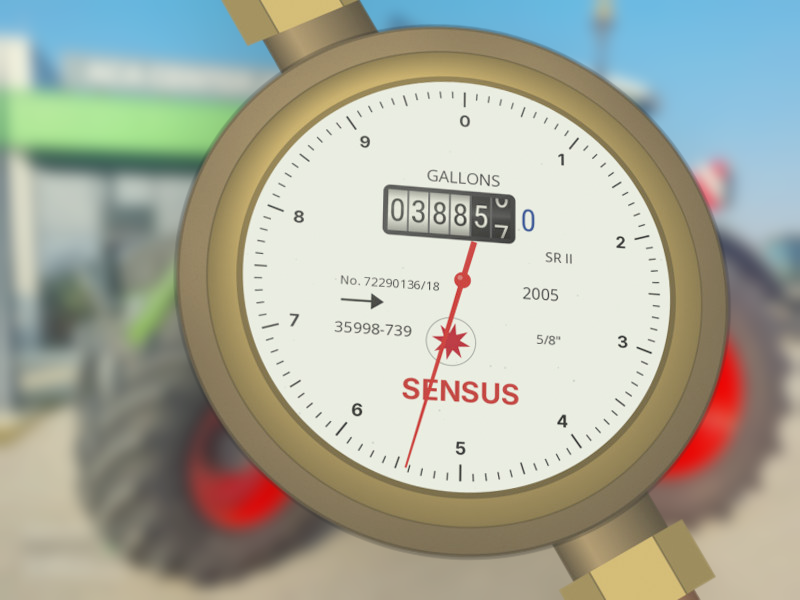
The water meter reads {"value": 388565.4, "unit": "gal"}
